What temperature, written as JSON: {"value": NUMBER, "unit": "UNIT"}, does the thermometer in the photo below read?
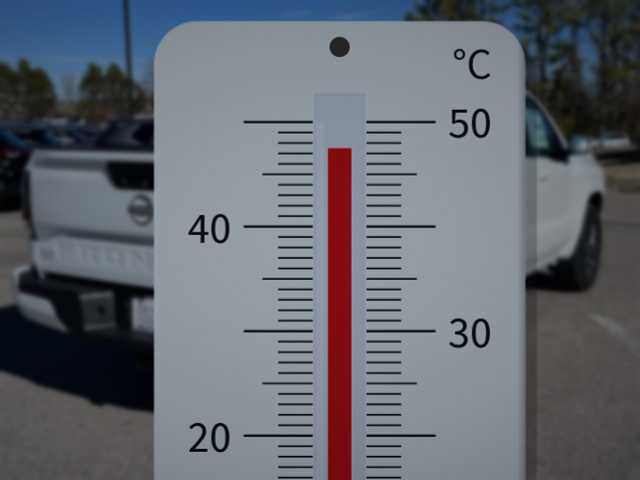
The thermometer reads {"value": 47.5, "unit": "°C"}
